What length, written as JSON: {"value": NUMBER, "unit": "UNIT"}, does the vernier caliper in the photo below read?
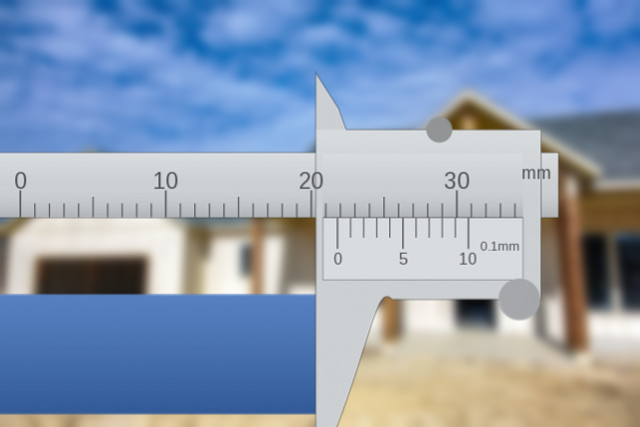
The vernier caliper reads {"value": 21.8, "unit": "mm"}
